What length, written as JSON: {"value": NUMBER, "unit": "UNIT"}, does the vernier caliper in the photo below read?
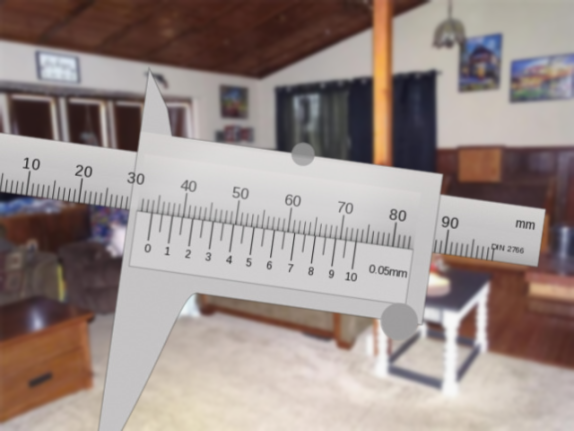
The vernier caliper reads {"value": 34.0, "unit": "mm"}
